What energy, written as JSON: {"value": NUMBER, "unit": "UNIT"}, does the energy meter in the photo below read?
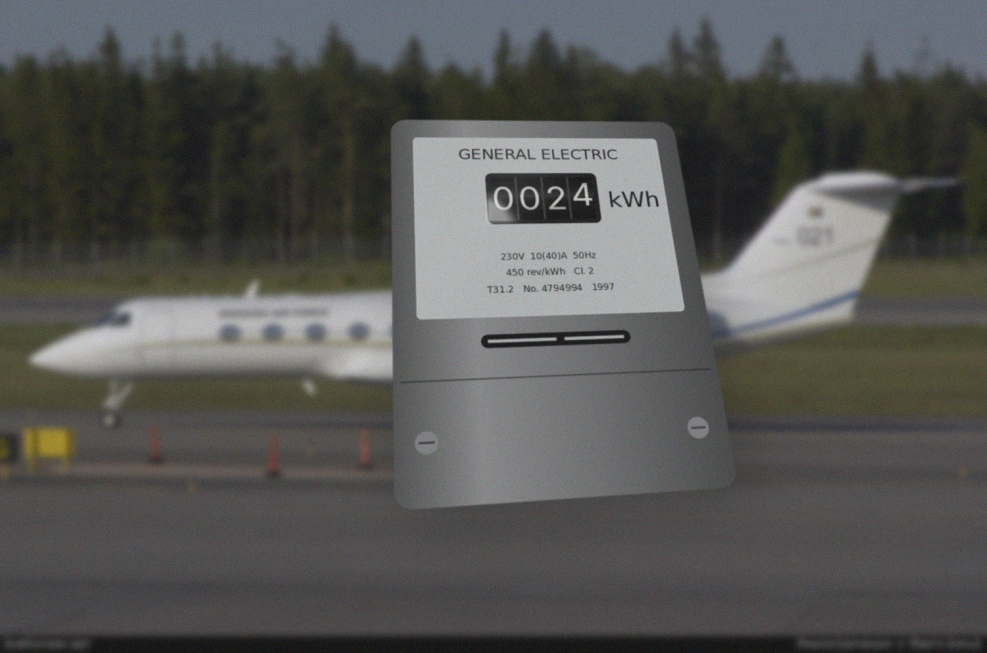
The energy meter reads {"value": 24, "unit": "kWh"}
